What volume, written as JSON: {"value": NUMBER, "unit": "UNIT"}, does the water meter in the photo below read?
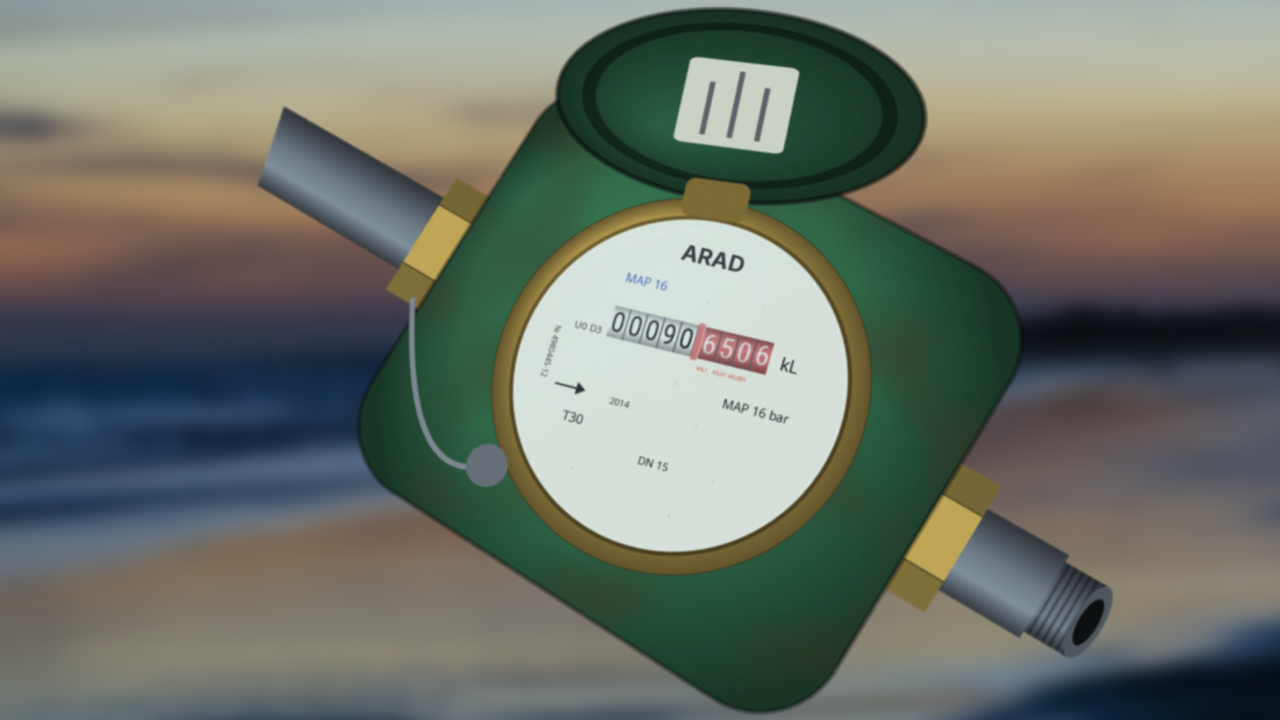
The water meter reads {"value": 90.6506, "unit": "kL"}
